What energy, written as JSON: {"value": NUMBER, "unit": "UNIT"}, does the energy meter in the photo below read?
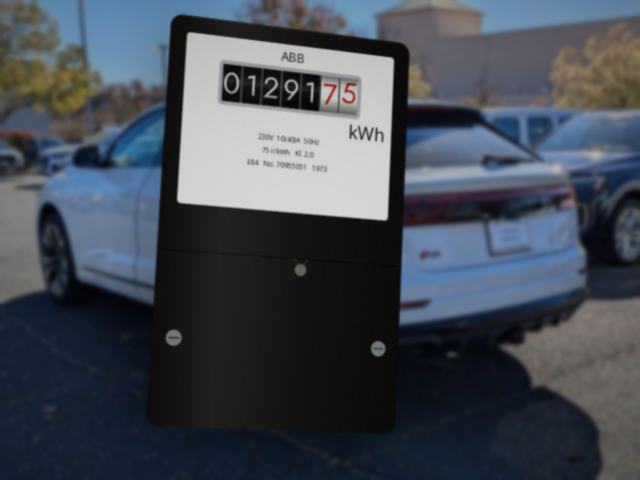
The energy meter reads {"value": 1291.75, "unit": "kWh"}
